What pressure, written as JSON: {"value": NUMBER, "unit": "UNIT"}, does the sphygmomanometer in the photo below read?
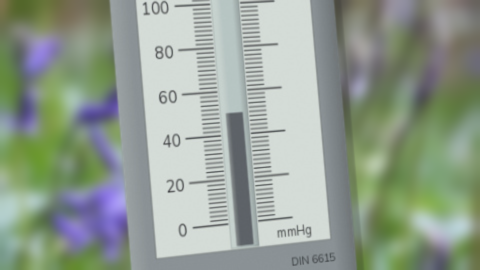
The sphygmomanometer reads {"value": 50, "unit": "mmHg"}
